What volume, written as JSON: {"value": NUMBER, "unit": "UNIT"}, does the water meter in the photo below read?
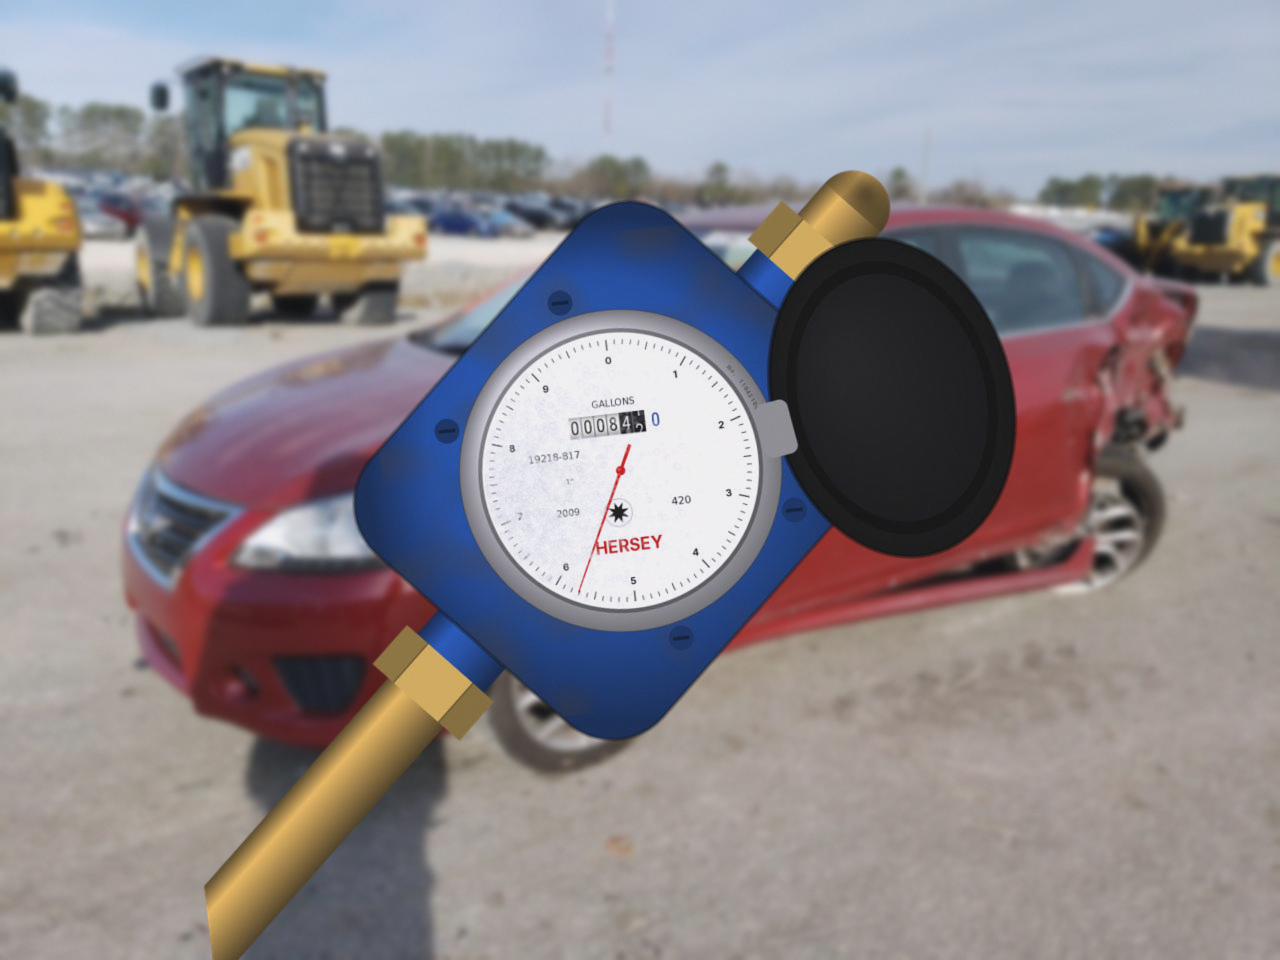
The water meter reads {"value": 8415.7, "unit": "gal"}
